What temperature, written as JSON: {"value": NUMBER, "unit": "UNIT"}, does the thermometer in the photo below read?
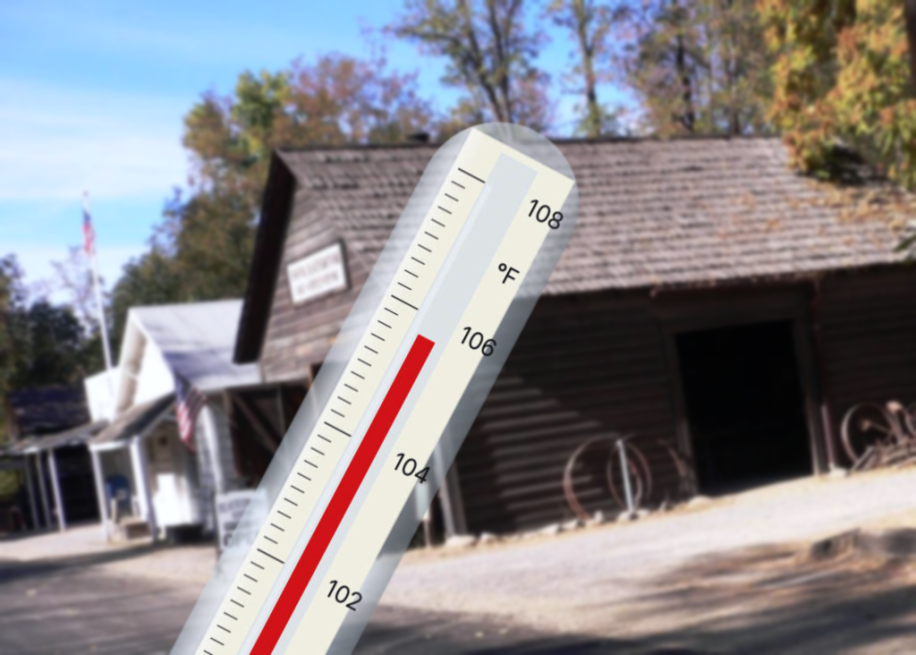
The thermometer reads {"value": 105.7, "unit": "°F"}
